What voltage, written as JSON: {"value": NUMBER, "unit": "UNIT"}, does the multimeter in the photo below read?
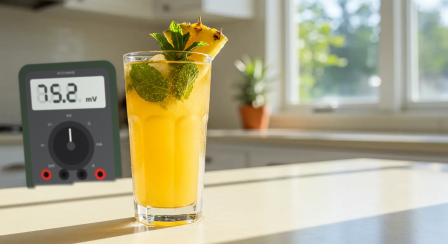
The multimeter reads {"value": 75.2, "unit": "mV"}
